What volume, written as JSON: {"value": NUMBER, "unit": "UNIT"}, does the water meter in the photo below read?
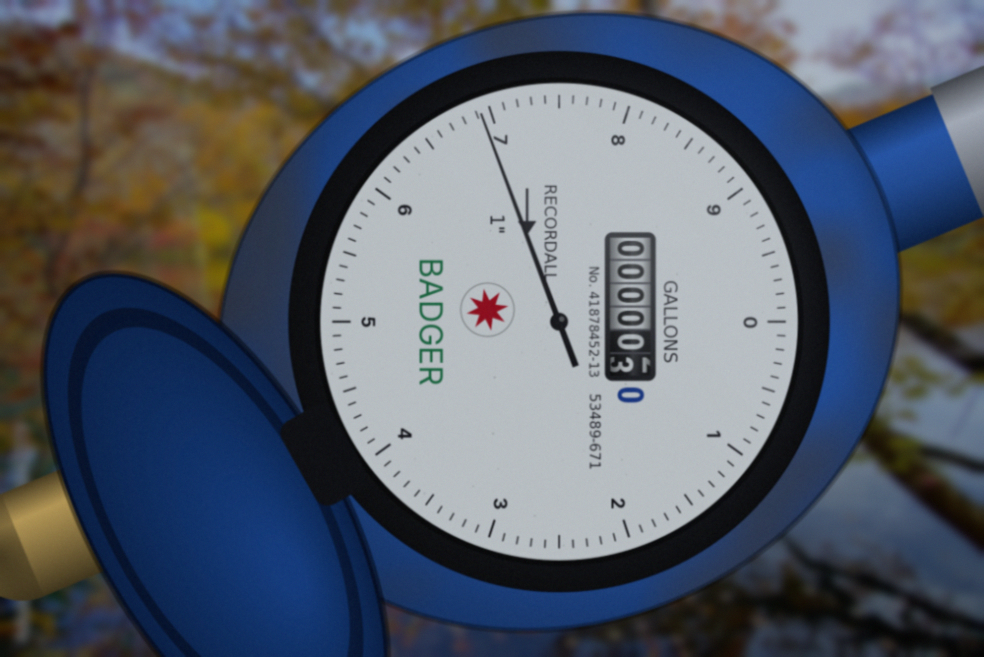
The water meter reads {"value": 26.9, "unit": "gal"}
